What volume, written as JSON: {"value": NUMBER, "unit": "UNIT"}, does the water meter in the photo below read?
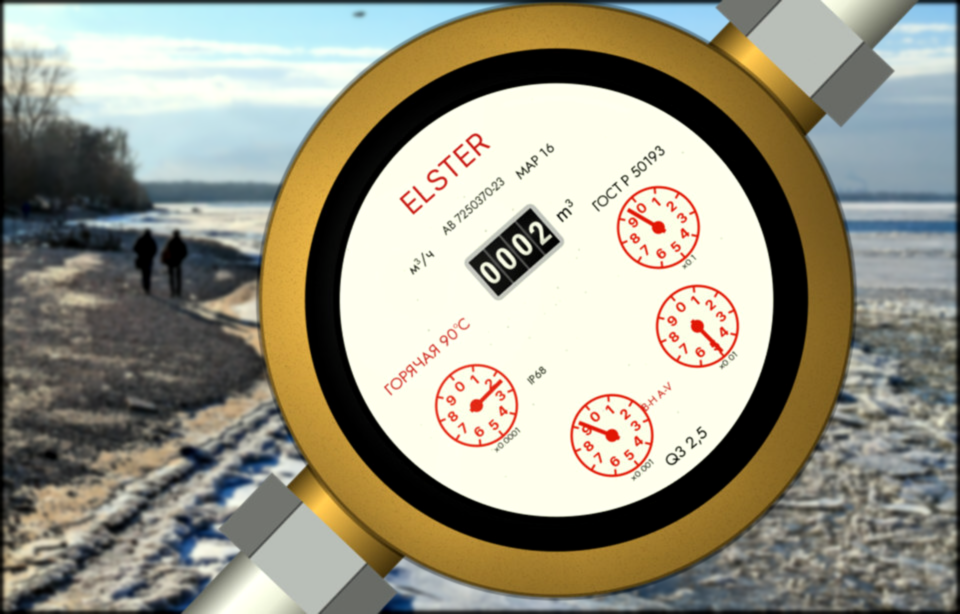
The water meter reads {"value": 1.9492, "unit": "m³"}
